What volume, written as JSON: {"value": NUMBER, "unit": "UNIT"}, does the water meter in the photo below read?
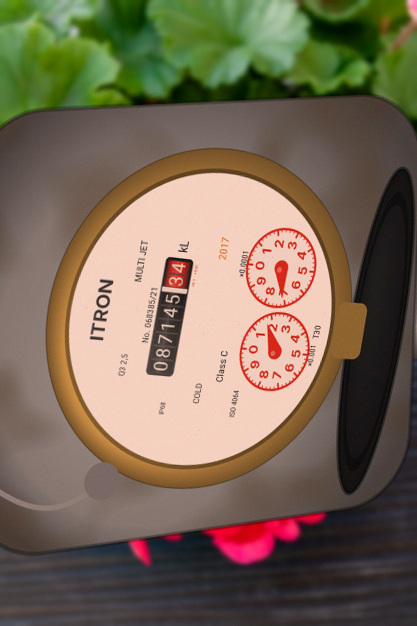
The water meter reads {"value": 87145.3417, "unit": "kL"}
